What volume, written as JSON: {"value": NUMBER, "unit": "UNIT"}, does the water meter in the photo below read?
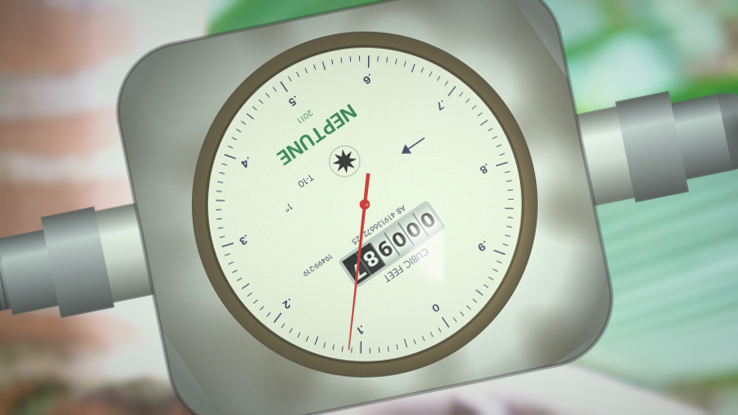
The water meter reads {"value": 987.11, "unit": "ft³"}
